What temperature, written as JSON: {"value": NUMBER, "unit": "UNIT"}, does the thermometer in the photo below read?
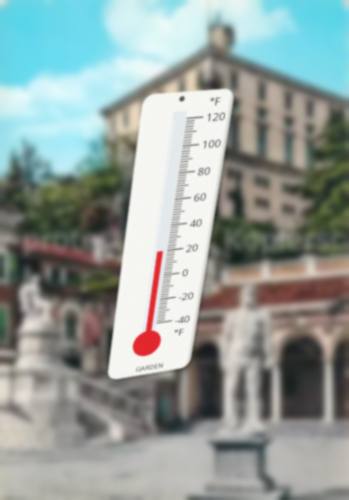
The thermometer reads {"value": 20, "unit": "°F"}
